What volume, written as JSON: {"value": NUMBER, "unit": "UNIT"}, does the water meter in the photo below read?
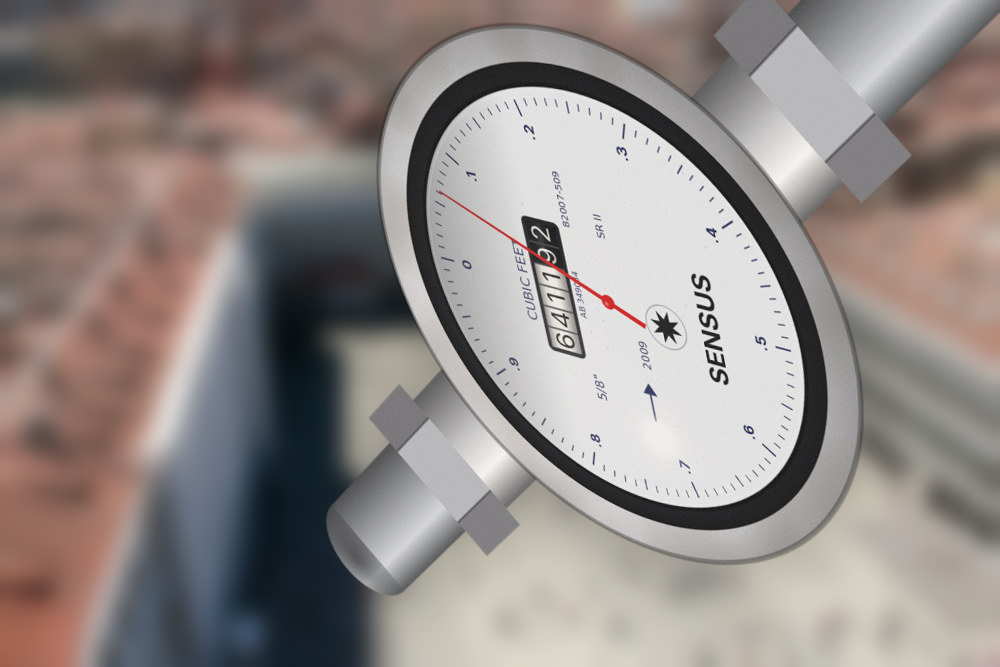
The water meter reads {"value": 641192.06, "unit": "ft³"}
